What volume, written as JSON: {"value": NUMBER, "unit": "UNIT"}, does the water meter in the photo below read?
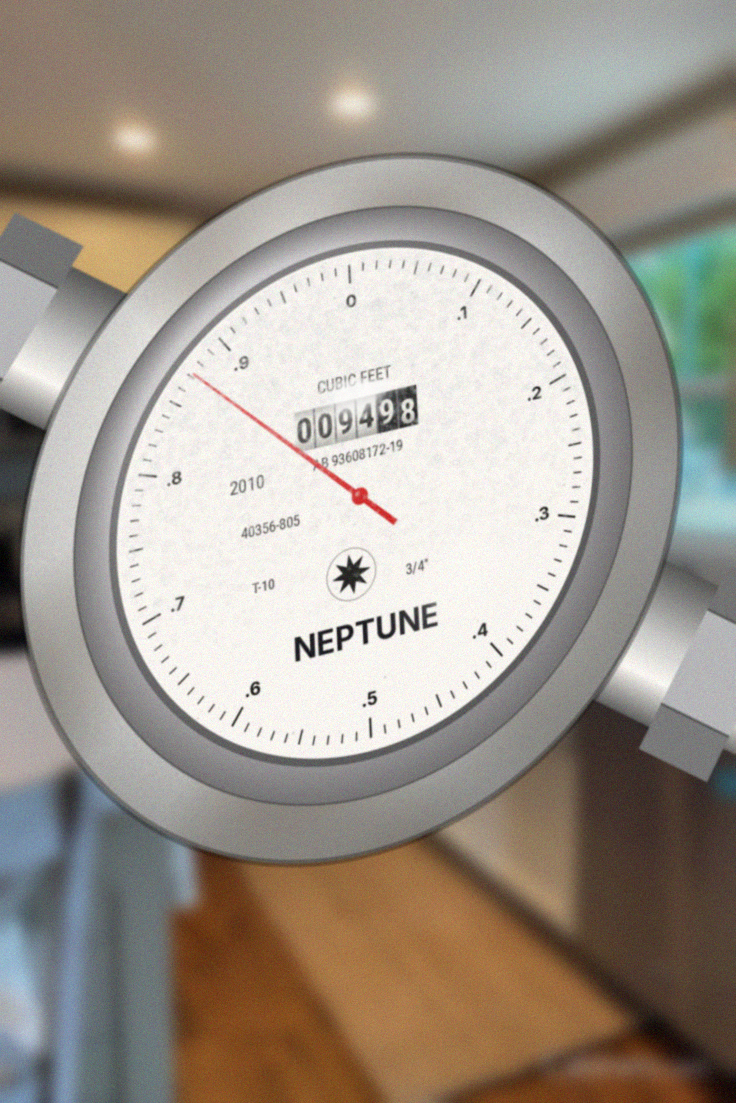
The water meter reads {"value": 9497.87, "unit": "ft³"}
